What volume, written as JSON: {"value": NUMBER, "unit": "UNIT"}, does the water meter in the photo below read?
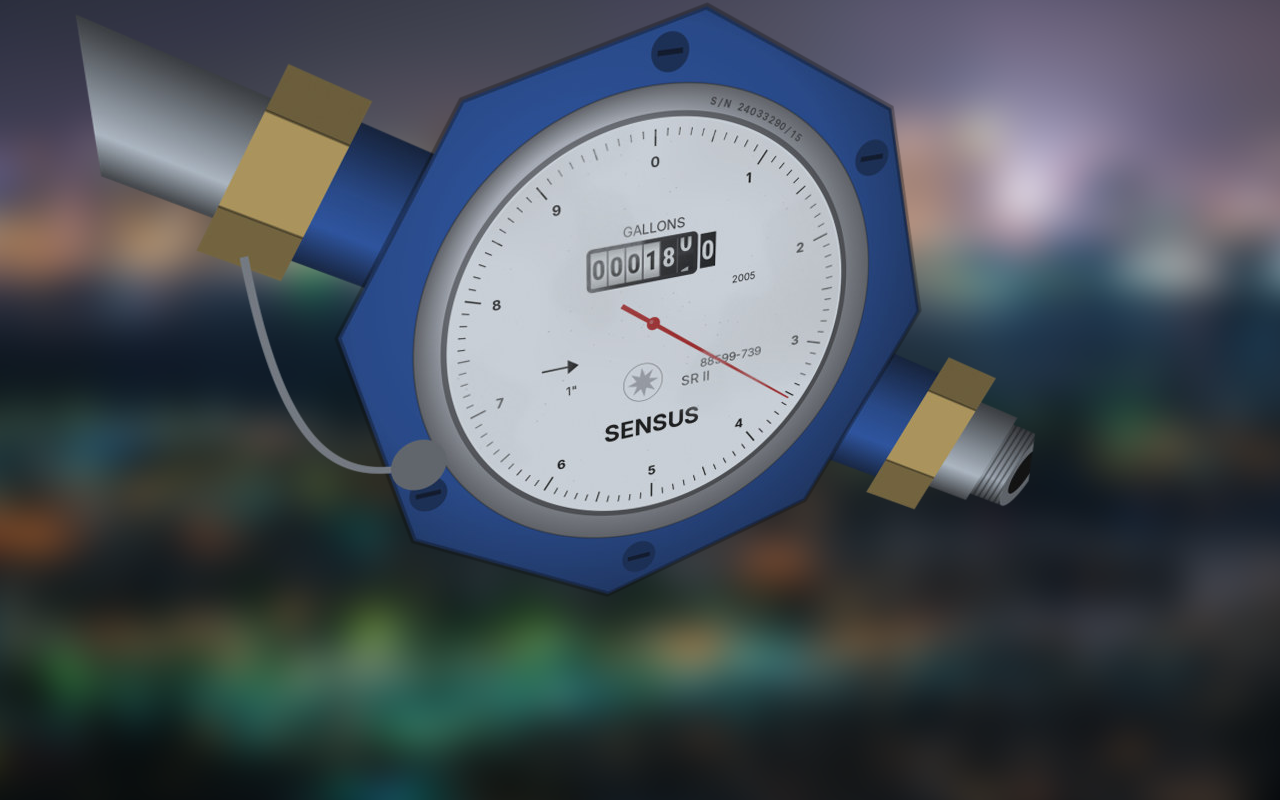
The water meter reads {"value": 1803.5, "unit": "gal"}
